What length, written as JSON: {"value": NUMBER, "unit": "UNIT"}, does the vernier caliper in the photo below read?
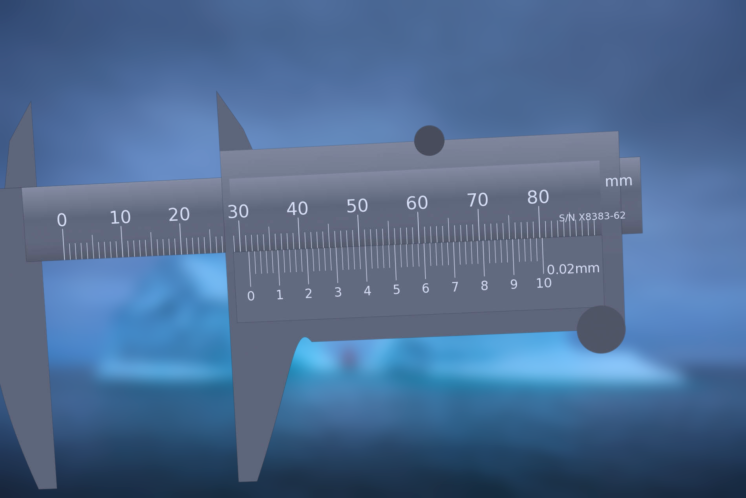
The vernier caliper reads {"value": 31.4, "unit": "mm"}
